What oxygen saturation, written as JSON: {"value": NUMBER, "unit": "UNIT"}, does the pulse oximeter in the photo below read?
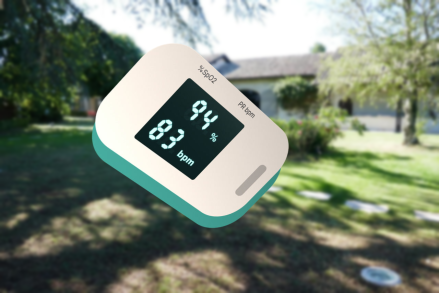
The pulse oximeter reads {"value": 94, "unit": "%"}
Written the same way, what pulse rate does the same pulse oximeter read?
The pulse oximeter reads {"value": 83, "unit": "bpm"}
